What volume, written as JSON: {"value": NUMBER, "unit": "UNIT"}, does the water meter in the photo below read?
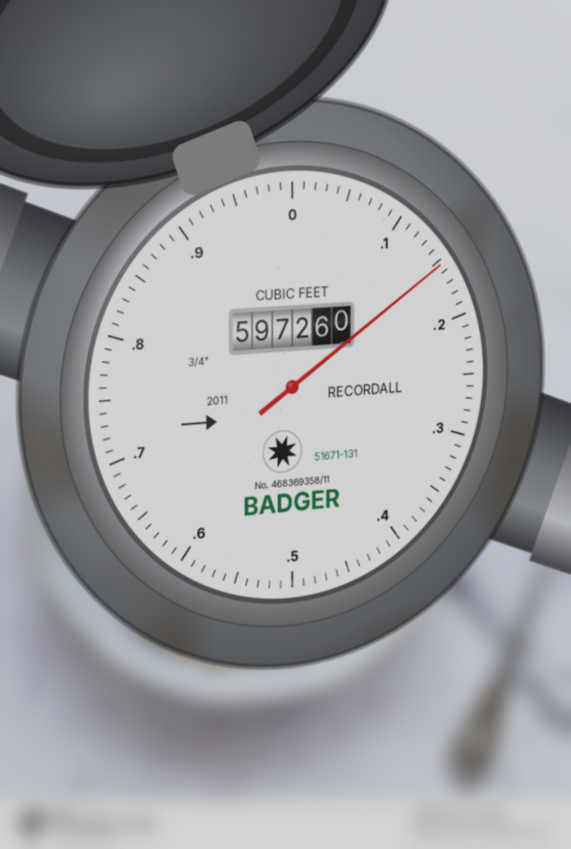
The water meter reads {"value": 597260.15, "unit": "ft³"}
